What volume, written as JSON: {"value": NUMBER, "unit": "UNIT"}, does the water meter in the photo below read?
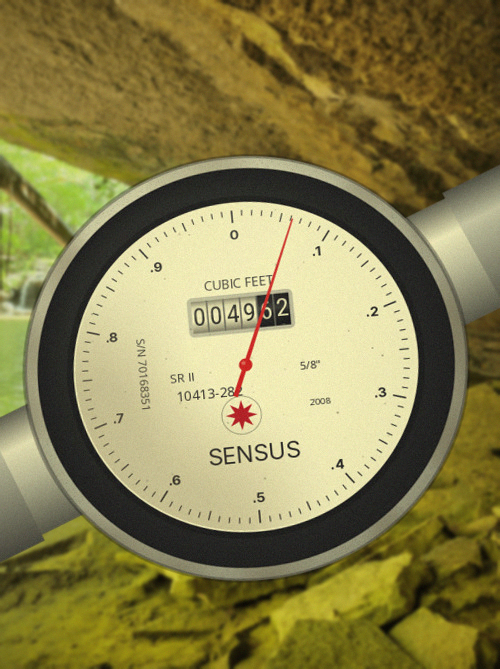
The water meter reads {"value": 4962.06, "unit": "ft³"}
